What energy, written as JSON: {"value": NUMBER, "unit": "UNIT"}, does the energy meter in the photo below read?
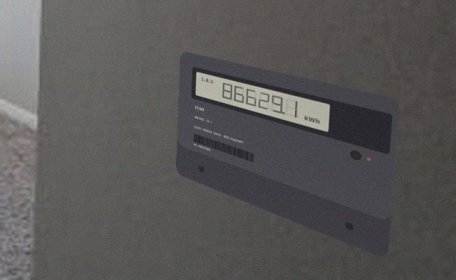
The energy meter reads {"value": 86629.1, "unit": "kWh"}
